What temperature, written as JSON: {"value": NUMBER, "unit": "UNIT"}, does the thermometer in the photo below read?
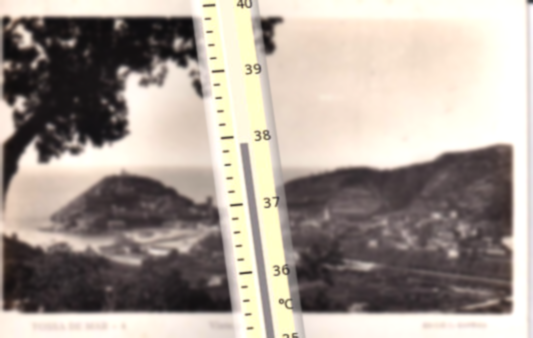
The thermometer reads {"value": 37.9, "unit": "°C"}
